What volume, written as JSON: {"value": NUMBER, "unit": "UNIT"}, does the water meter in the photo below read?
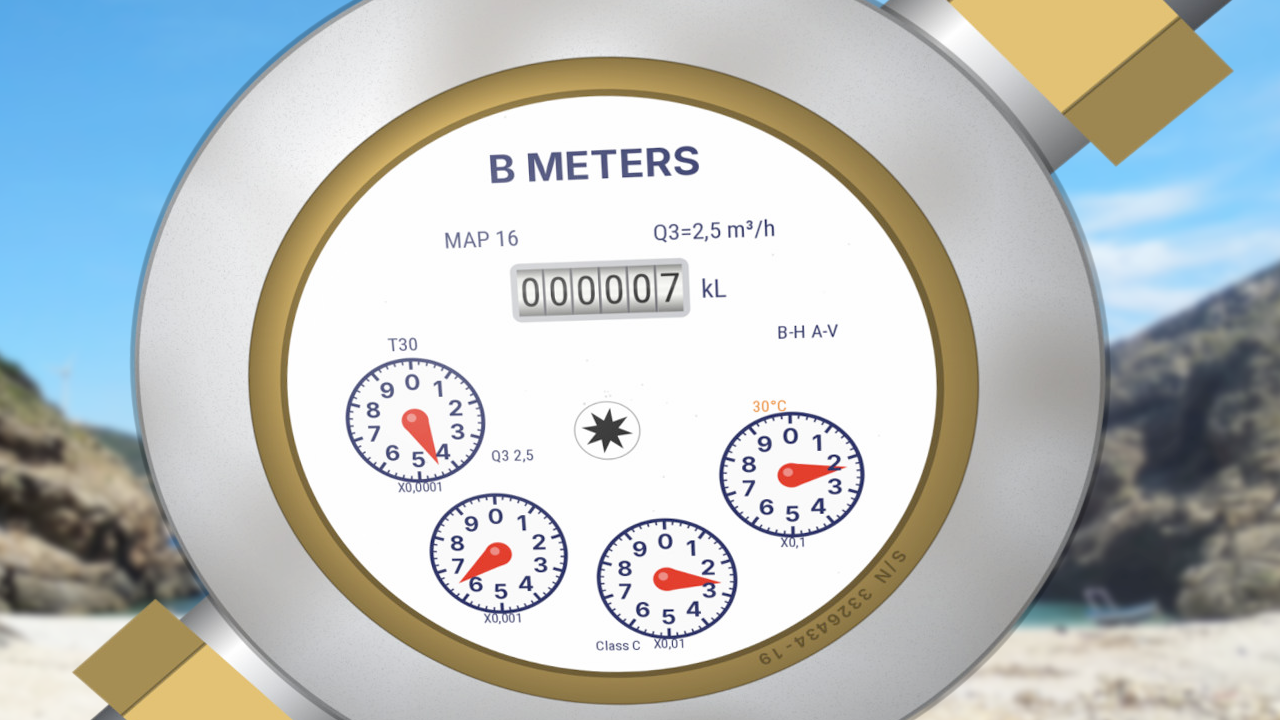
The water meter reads {"value": 7.2264, "unit": "kL"}
